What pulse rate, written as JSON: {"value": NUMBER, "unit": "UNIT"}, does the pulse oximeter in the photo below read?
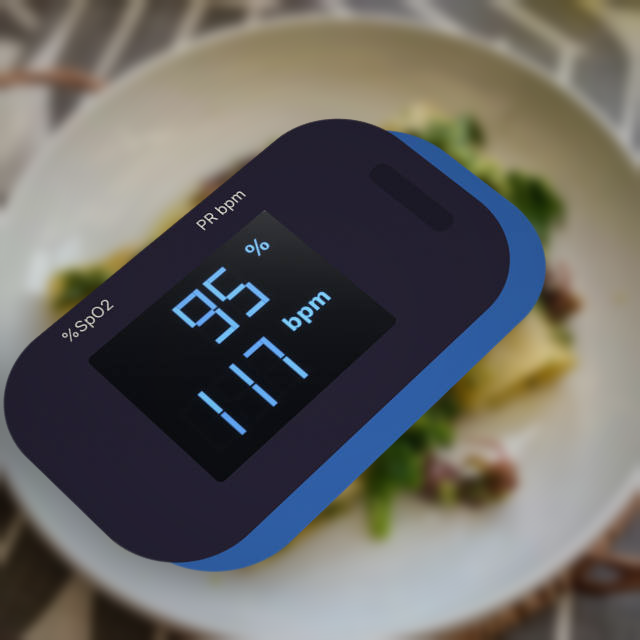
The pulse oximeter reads {"value": 117, "unit": "bpm"}
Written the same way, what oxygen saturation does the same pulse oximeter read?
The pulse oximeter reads {"value": 95, "unit": "%"}
